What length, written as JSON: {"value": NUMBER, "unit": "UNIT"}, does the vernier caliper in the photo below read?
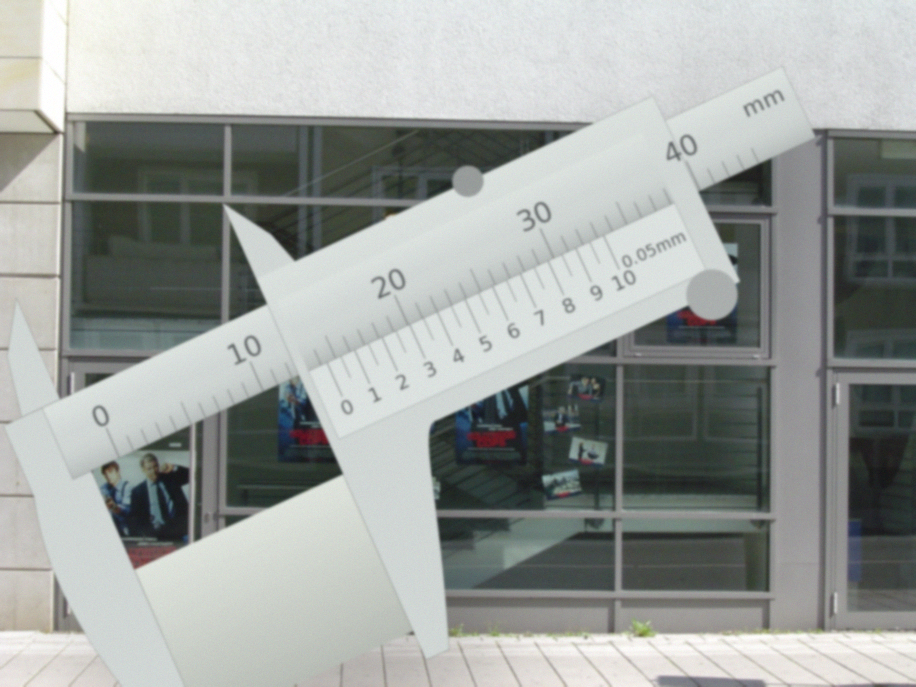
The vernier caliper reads {"value": 14.4, "unit": "mm"}
